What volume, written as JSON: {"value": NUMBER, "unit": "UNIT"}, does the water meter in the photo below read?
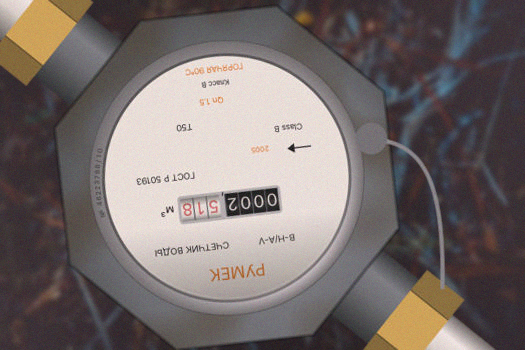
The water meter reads {"value": 2.518, "unit": "m³"}
